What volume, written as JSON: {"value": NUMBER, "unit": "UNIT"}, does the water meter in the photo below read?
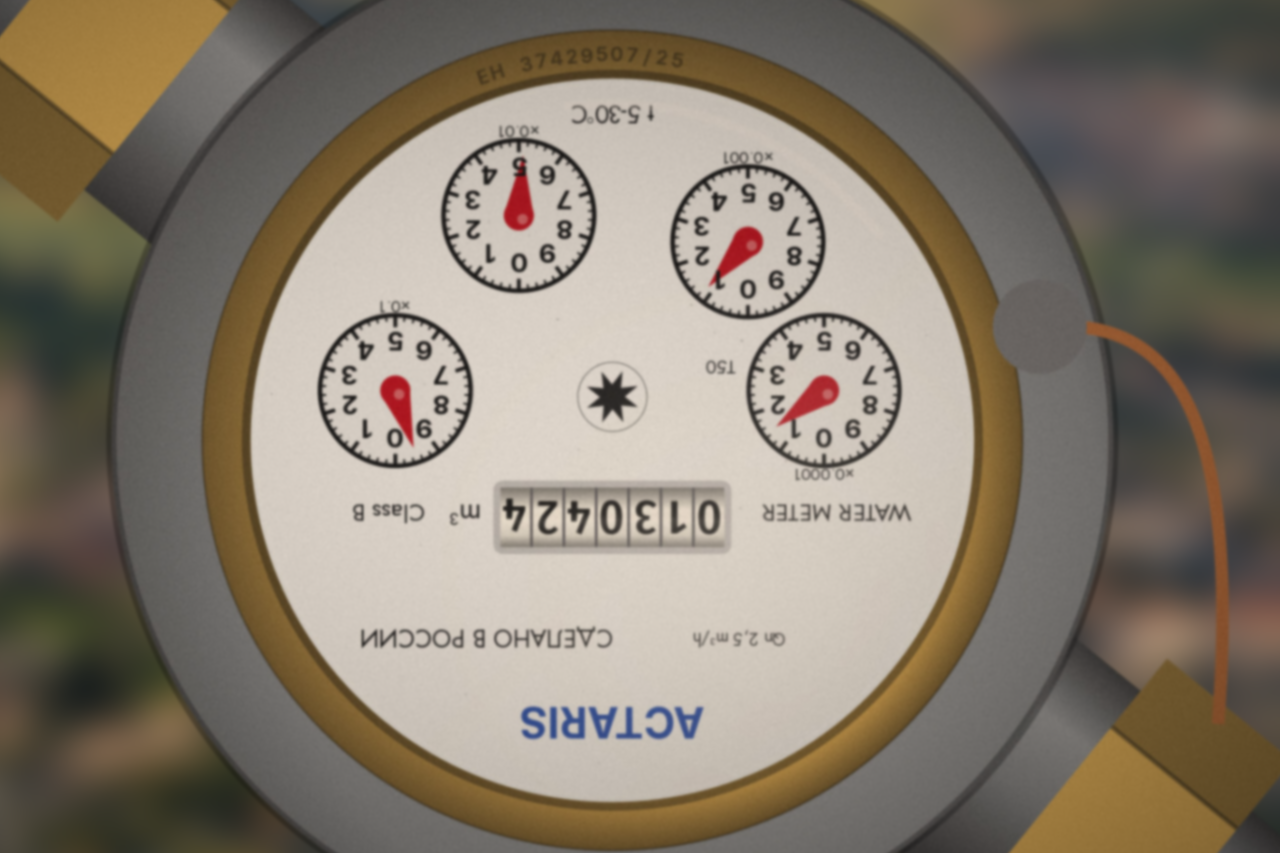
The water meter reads {"value": 130423.9511, "unit": "m³"}
